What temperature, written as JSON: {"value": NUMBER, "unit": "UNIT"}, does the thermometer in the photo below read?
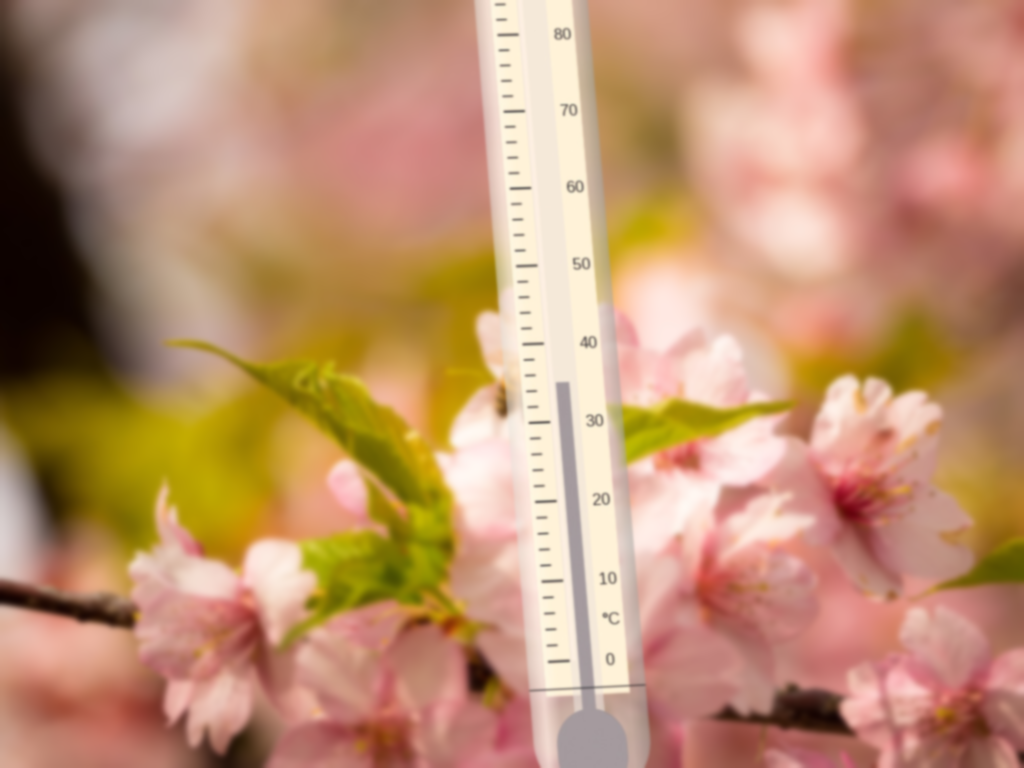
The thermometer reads {"value": 35, "unit": "°C"}
